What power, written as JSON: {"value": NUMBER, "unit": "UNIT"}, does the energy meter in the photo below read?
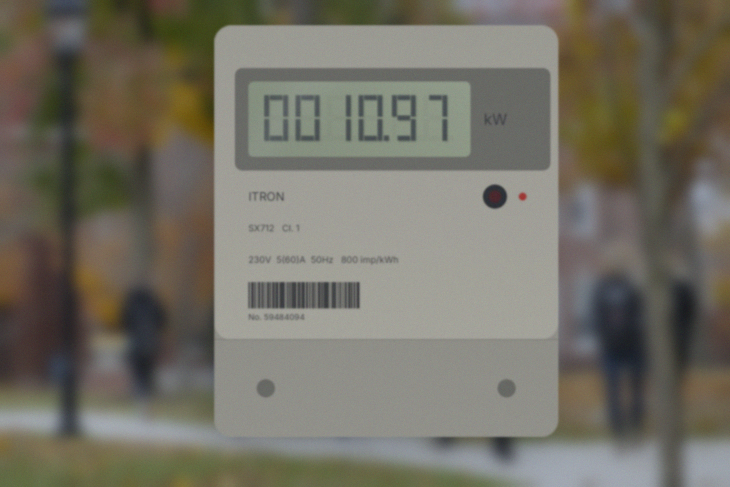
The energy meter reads {"value": 10.97, "unit": "kW"}
